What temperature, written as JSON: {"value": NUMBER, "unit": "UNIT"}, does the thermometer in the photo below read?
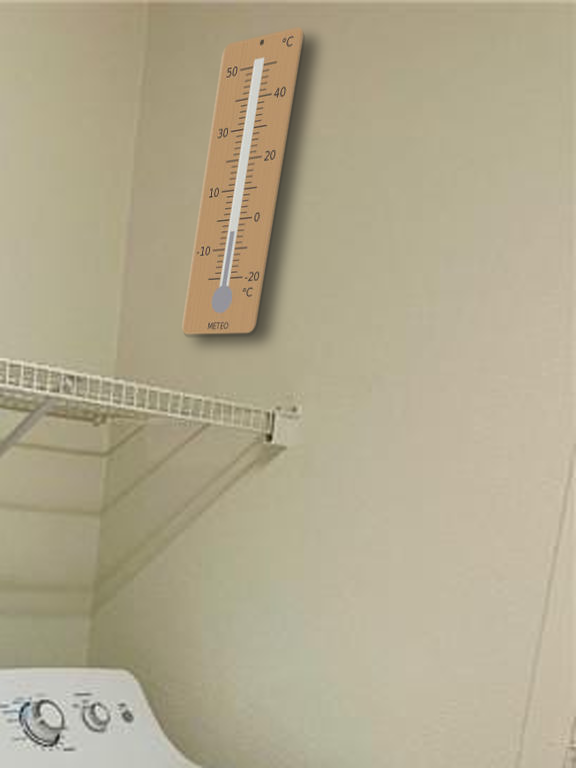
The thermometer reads {"value": -4, "unit": "°C"}
